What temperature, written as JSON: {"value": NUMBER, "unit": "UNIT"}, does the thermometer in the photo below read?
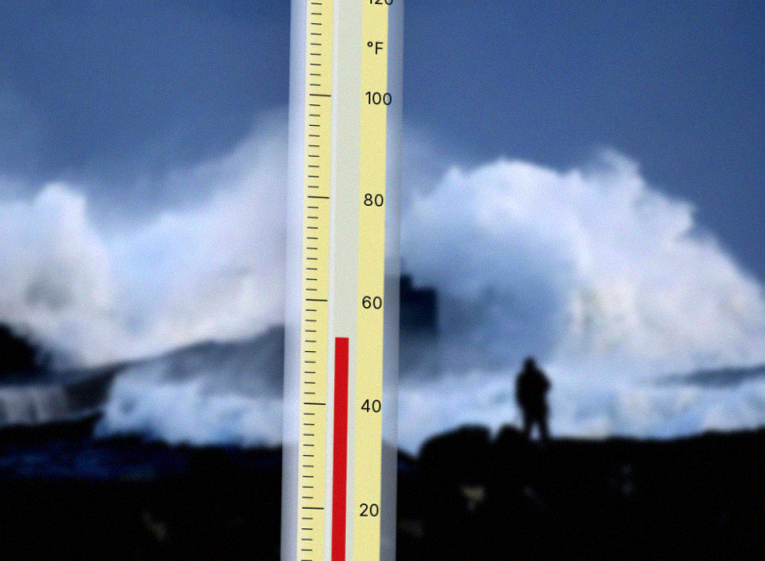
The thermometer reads {"value": 53, "unit": "°F"}
